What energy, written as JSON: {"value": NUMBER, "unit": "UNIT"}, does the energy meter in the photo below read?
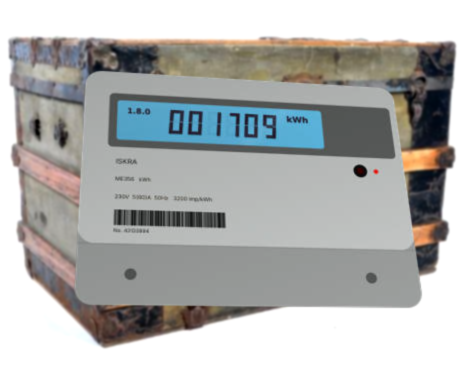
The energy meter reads {"value": 1709, "unit": "kWh"}
